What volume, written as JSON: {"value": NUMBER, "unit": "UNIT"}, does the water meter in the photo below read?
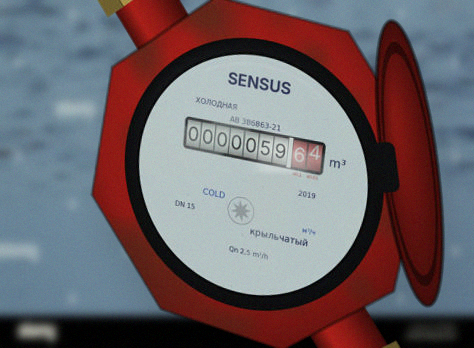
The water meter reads {"value": 59.64, "unit": "m³"}
